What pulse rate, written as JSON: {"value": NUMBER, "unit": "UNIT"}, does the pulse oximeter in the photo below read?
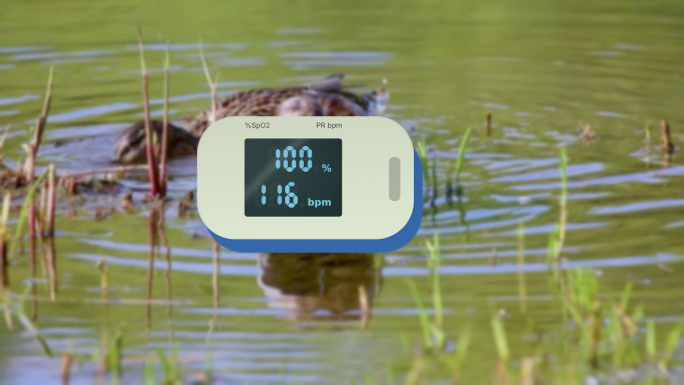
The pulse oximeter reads {"value": 116, "unit": "bpm"}
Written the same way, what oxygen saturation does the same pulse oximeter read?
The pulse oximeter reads {"value": 100, "unit": "%"}
